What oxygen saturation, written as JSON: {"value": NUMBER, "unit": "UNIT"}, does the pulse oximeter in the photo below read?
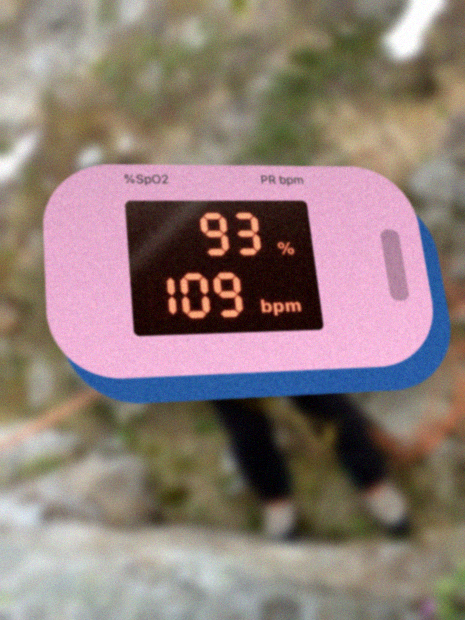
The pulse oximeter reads {"value": 93, "unit": "%"}
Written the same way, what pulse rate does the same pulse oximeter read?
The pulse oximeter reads {"value": 109, "unit": "bpm"}
